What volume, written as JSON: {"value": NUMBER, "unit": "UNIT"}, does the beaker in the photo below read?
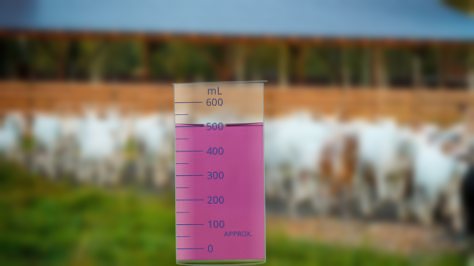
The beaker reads {"value": 500, "unit": "mL"}
